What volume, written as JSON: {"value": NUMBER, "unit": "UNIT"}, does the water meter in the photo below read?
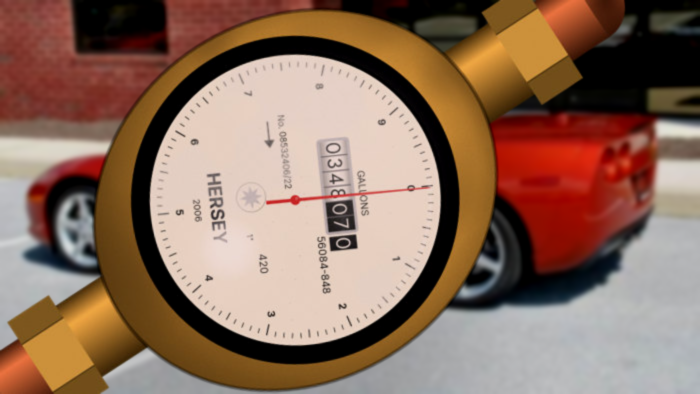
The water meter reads {"value": 348070.0, "unit": "gal"}
